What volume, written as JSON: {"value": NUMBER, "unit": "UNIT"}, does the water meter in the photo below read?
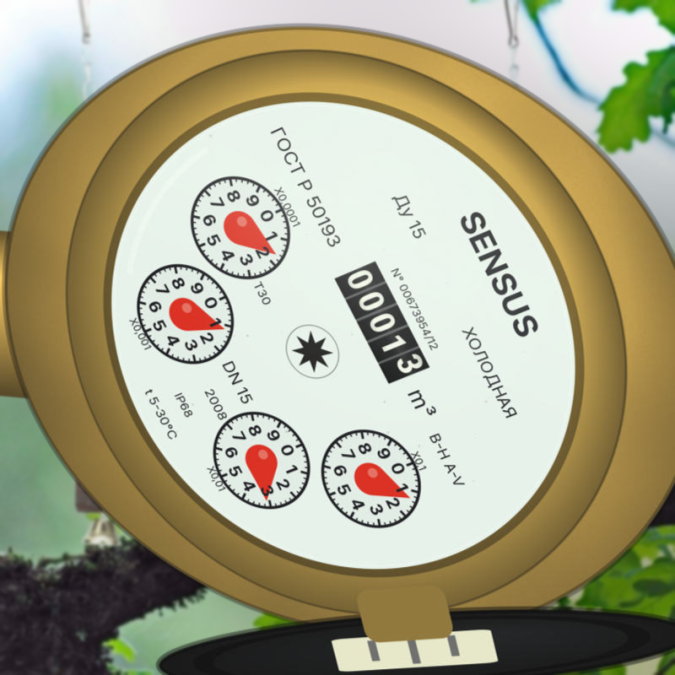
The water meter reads {"value": 13.1311, "unit": "m³"}
